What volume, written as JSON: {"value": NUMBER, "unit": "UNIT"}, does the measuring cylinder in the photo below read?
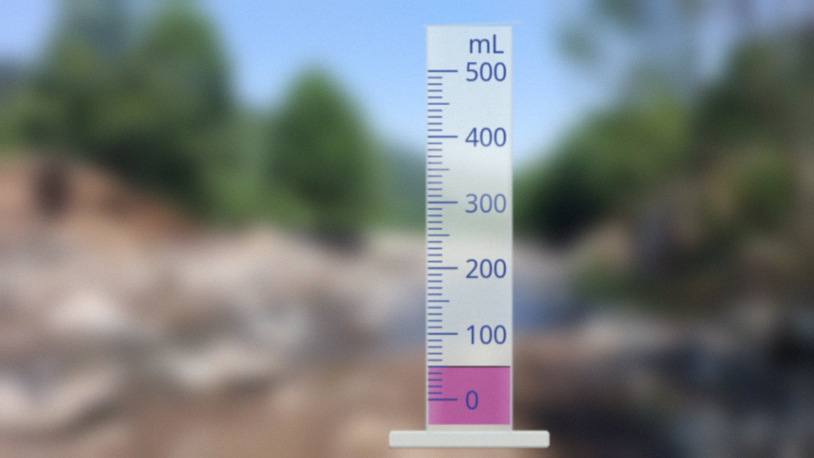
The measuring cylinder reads {"value": 50, "unit": "mL"}
